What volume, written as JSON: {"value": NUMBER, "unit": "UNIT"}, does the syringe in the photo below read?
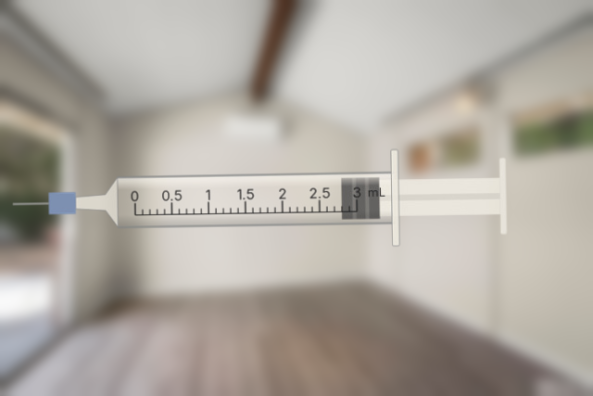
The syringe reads {"value": 2.8, "unit": "mL"}
